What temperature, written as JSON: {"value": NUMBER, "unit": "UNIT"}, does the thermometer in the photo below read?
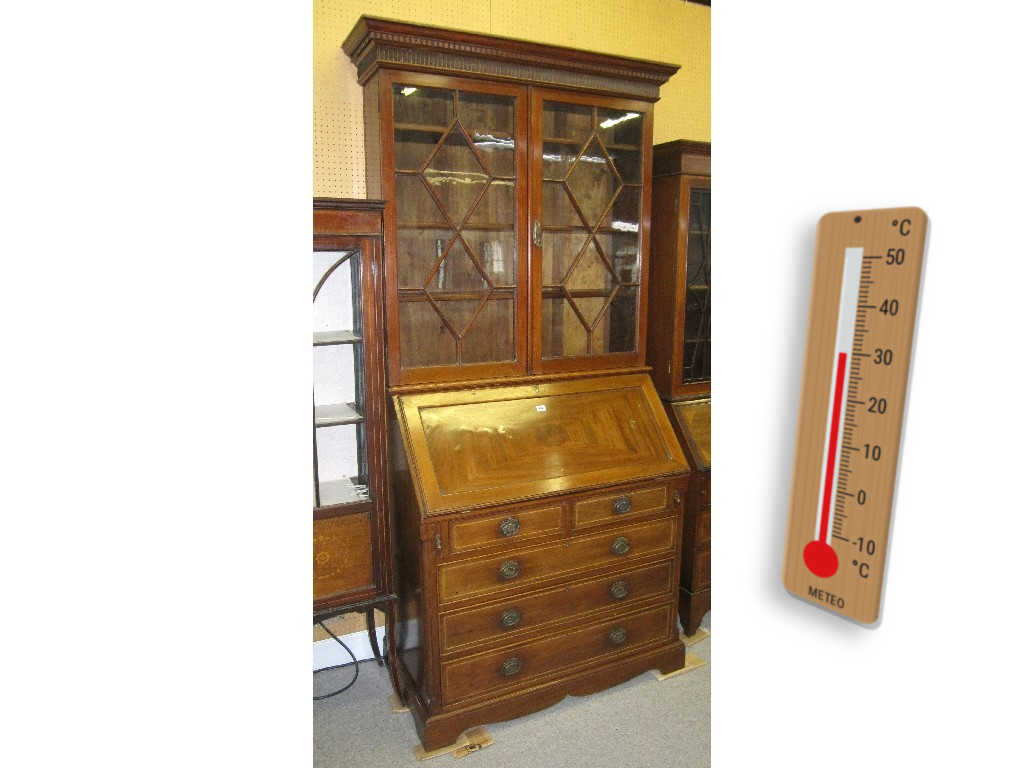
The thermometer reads {"value": 30, "unit": "°C"}
